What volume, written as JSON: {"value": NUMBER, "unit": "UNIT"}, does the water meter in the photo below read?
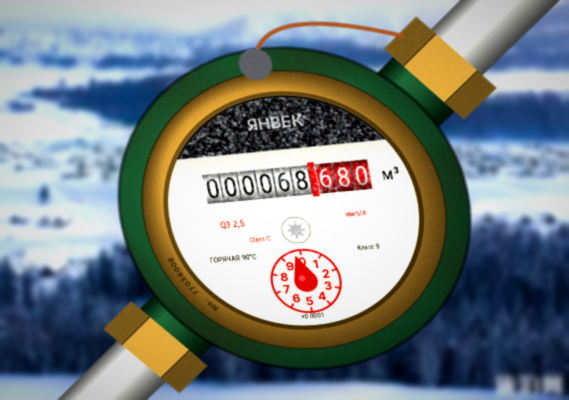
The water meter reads {"value": 68.6799, "unit": "m³"}
